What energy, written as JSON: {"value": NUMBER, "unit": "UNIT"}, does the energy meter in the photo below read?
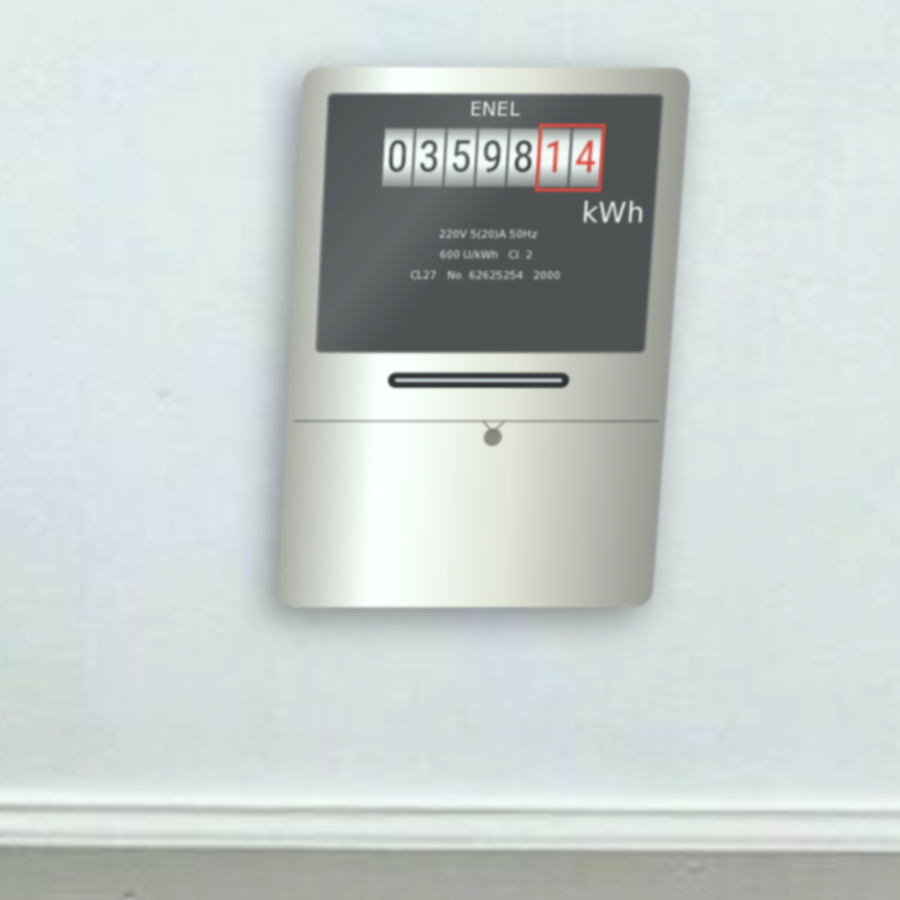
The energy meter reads {"value": 3598.14, "unit": "kWh"}
